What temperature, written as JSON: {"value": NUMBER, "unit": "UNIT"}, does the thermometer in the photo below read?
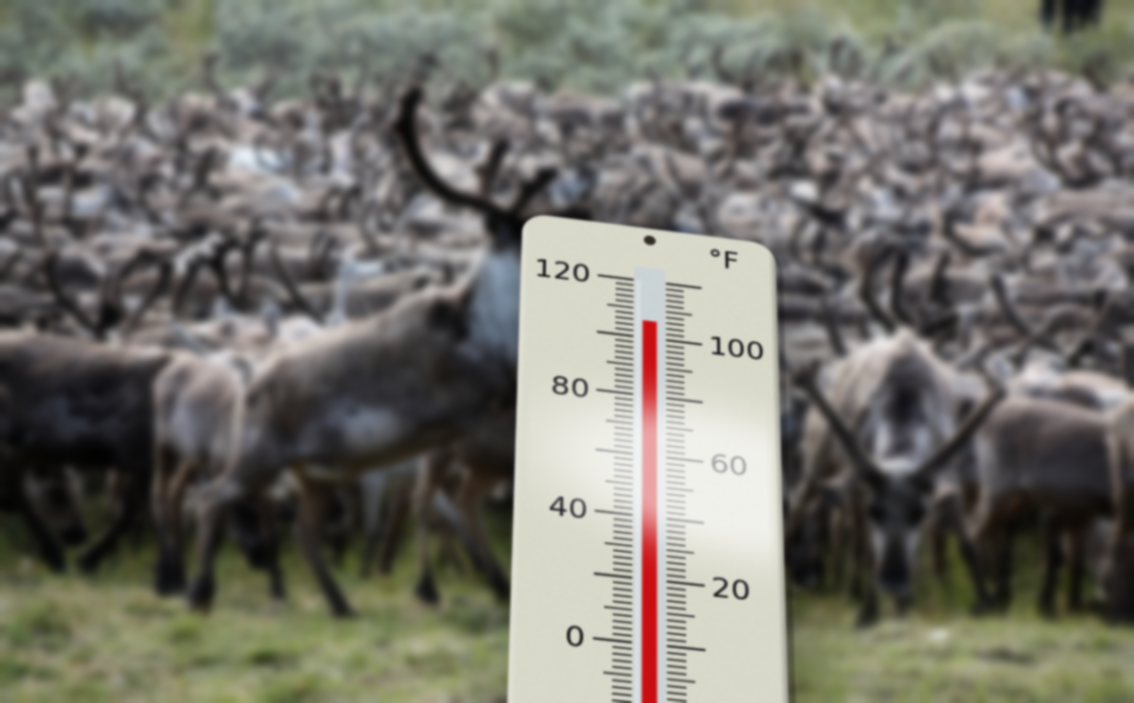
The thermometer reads {"value": 106, "unit": "°F"}
